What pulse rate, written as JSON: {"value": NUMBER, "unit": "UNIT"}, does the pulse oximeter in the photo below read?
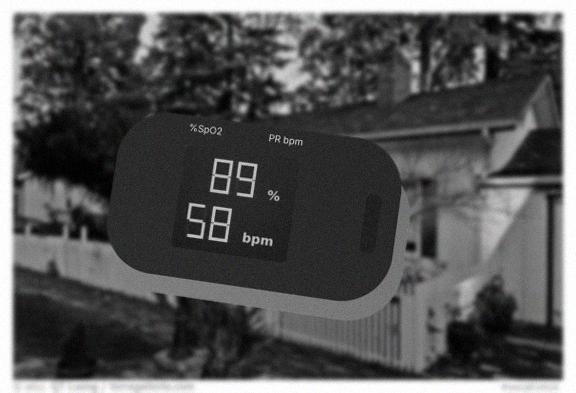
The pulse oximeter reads {"value": 58, "unit": "bpm"}
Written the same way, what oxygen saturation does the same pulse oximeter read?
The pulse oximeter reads {"value": 89, "unit": "%"}
